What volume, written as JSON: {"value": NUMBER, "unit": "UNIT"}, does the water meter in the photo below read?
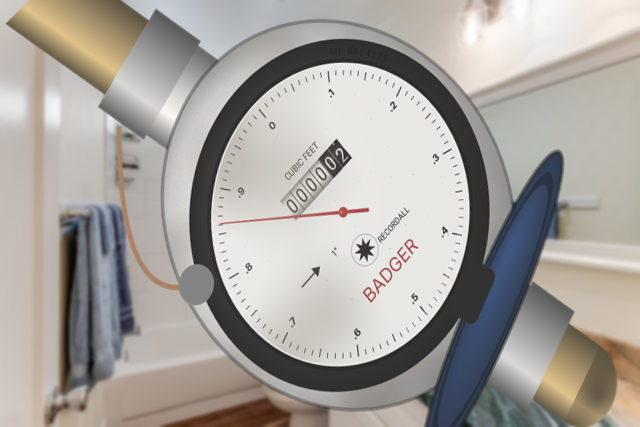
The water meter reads {"value": 1.86, "unit": "ft³"}
